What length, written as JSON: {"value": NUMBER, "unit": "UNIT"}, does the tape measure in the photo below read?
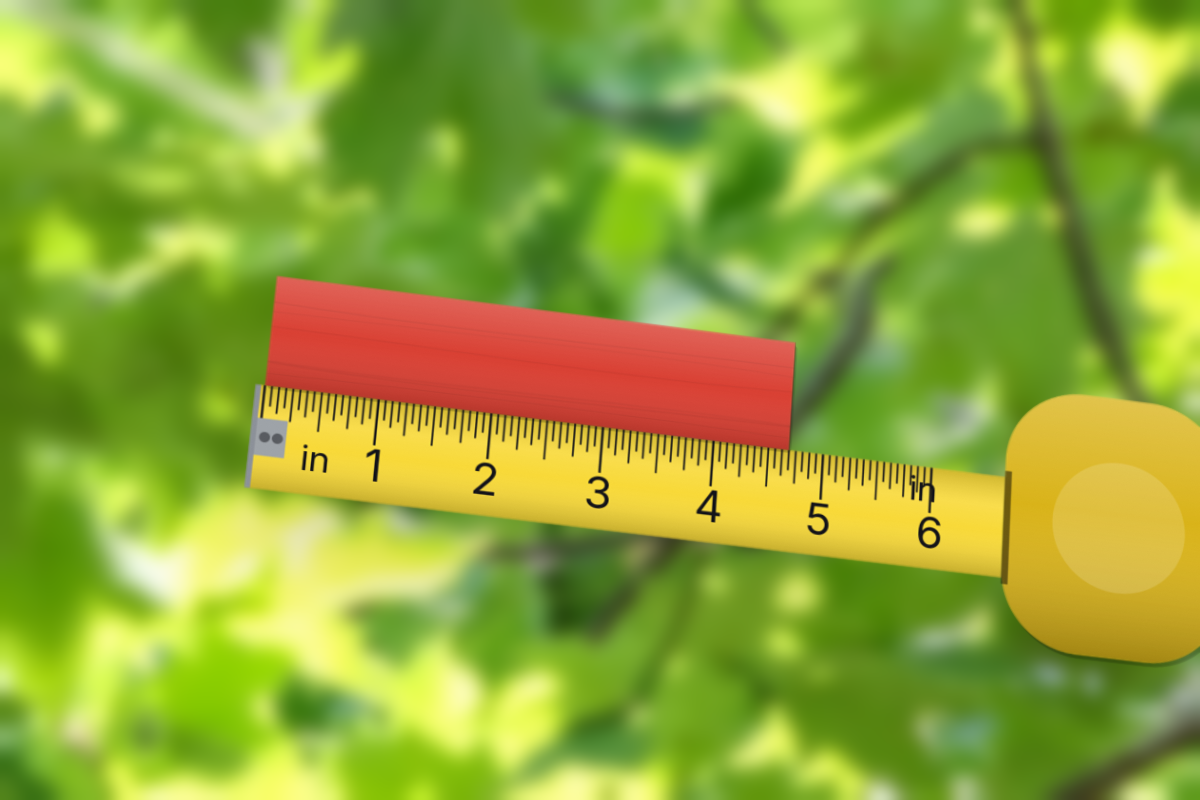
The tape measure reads {"value": 4.6875, "unit": "in"}
